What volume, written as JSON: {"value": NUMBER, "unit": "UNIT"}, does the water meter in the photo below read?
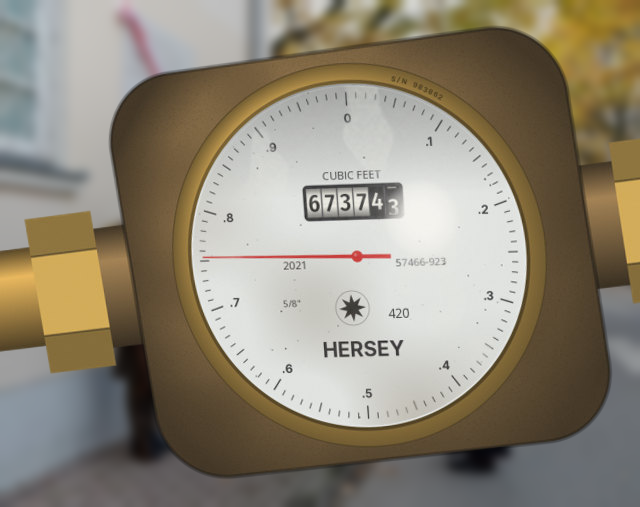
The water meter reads {"value": 673742.75, "unit": "ft³"}
